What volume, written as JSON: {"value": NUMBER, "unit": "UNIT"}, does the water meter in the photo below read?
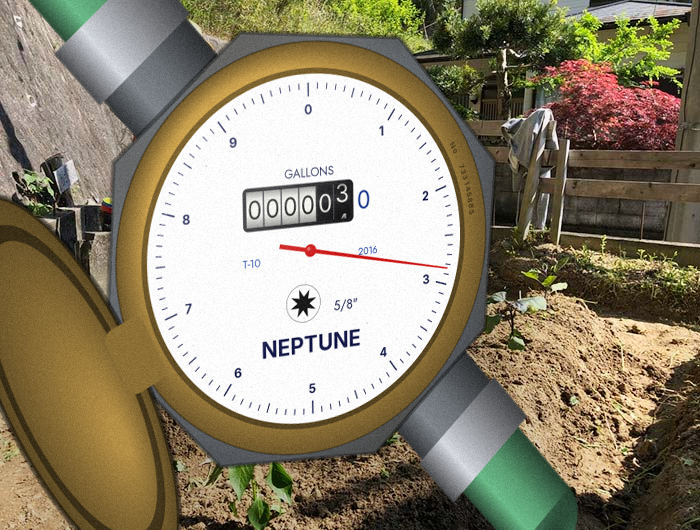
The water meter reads {"value": 32.8, "unit": "gal"}
